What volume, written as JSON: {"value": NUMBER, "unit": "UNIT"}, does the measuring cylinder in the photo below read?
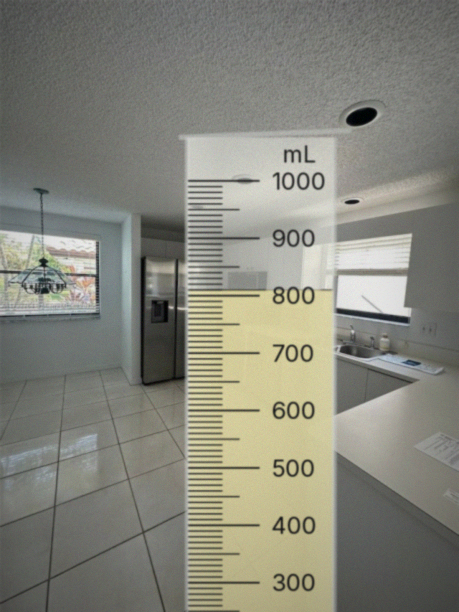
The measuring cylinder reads {"value": 810, "unit": "mL"}
